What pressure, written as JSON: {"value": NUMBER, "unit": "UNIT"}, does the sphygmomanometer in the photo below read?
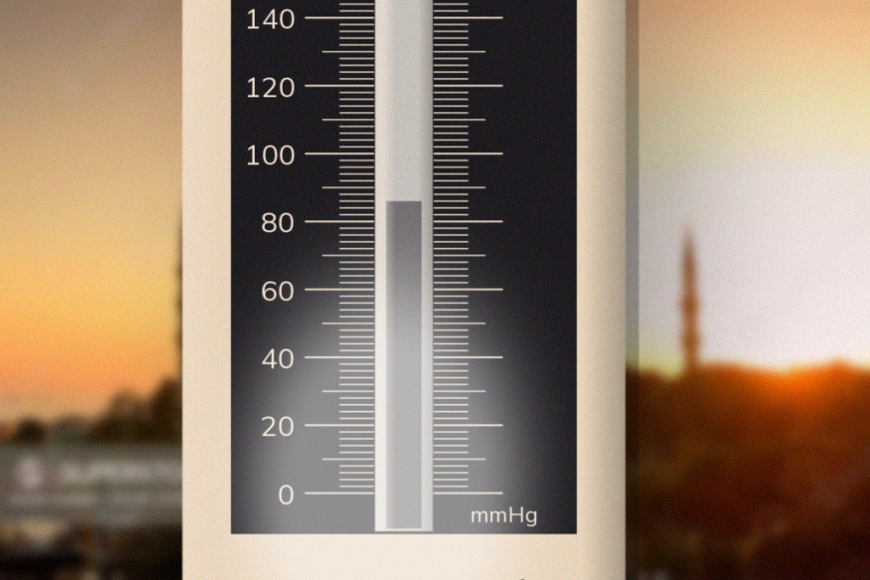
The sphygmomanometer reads {"value": 86, "unit": "mmHg"}
